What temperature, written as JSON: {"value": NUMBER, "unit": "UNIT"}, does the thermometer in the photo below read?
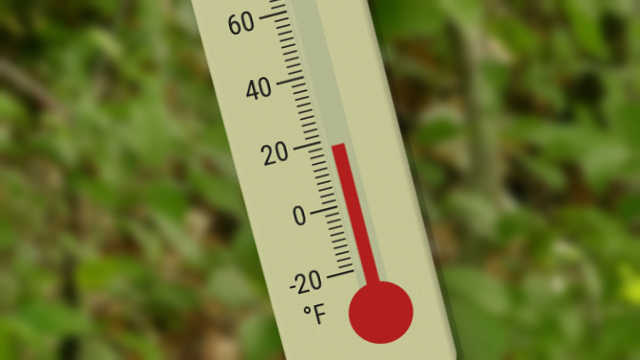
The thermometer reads {"value": 18, "unit": "°F"}
